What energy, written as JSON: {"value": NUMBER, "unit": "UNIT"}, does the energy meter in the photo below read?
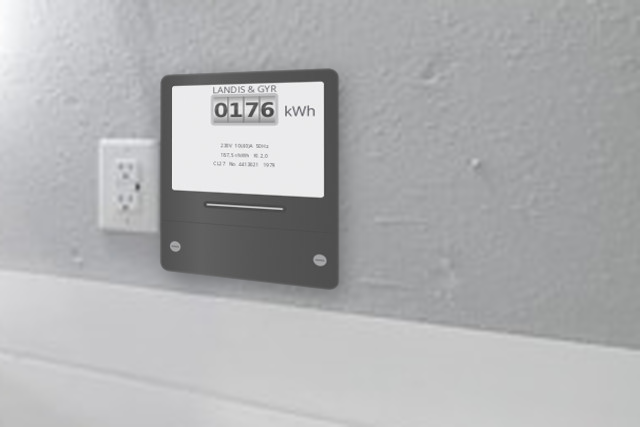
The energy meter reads {"value": 176, "unit": "kWh"}
